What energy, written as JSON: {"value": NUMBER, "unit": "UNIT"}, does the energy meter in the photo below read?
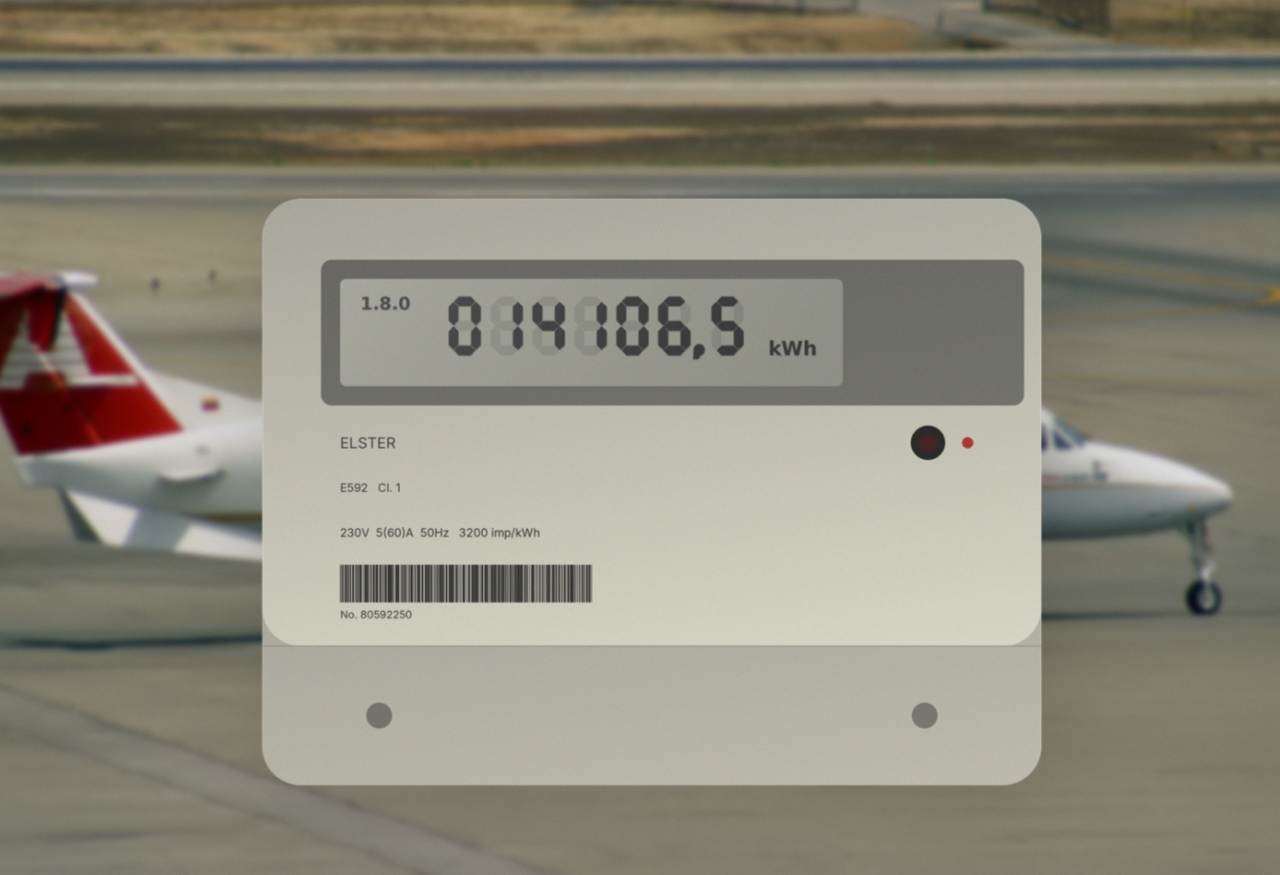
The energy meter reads {"value": 14106.5, "unit": "kWh"}
